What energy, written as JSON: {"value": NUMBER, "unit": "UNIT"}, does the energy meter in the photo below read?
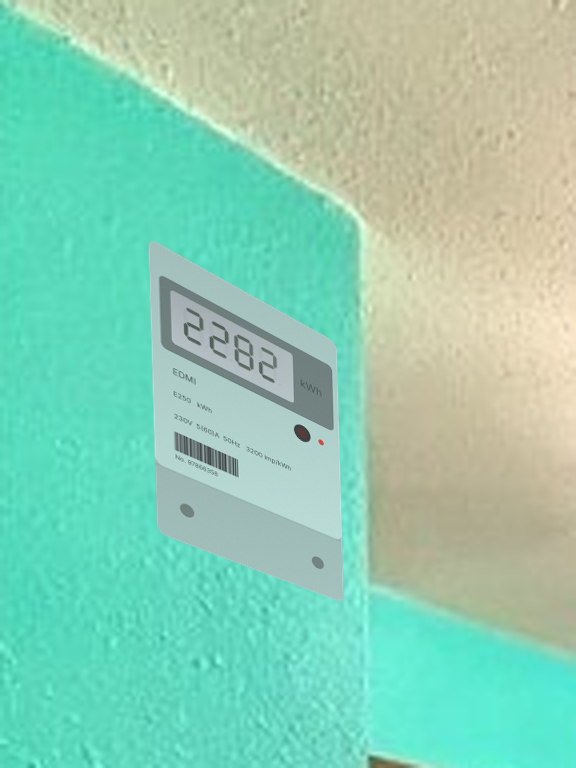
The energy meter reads {"value": 2282, "unit": "kWh"}
